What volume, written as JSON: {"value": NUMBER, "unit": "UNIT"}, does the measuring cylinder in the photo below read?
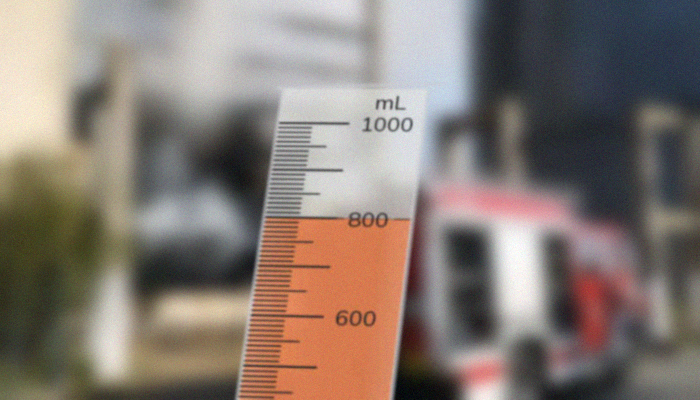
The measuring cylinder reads {"value": 800, "unit": "mL"}
